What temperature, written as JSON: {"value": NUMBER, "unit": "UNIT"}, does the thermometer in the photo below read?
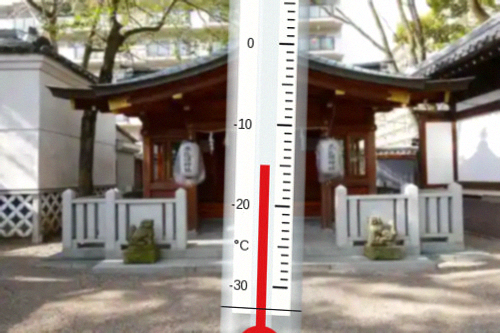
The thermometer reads {"value": -15, "unit": "°C"}
